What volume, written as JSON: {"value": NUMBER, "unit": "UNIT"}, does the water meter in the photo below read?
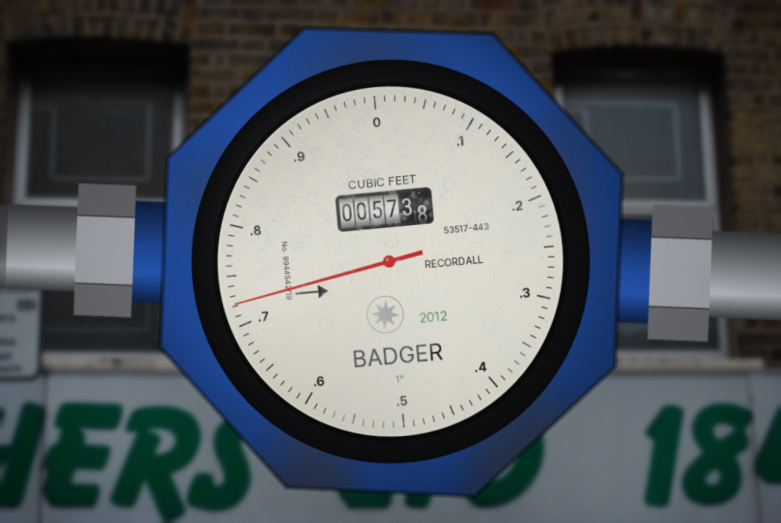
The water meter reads {"value": 5737.72, "unit": "ft³"}
